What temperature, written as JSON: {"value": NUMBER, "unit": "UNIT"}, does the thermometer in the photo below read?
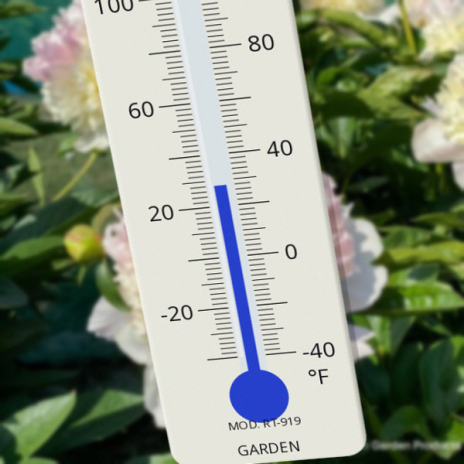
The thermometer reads {"value": 28, "unit": "°F"}
